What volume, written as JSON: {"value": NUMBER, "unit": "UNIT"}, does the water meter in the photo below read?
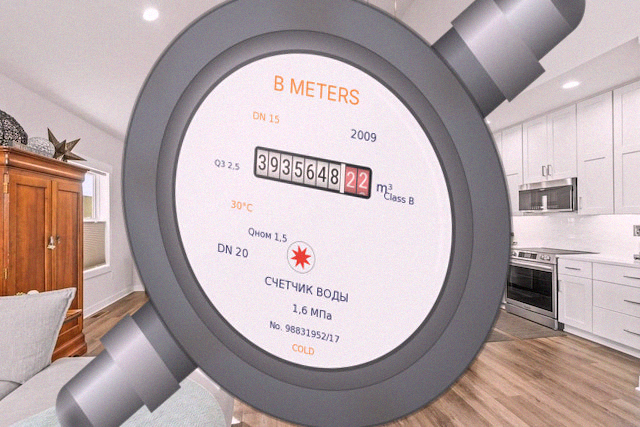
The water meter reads {"value": 3935648.22, "unit": "m³"}
